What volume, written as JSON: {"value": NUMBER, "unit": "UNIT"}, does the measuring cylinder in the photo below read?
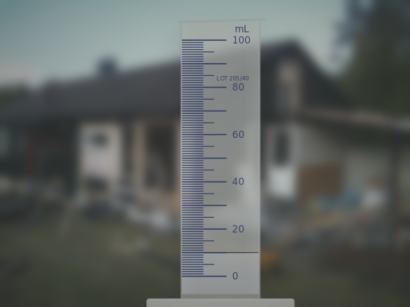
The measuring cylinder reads {"value": 10, "unit": "mL"}
